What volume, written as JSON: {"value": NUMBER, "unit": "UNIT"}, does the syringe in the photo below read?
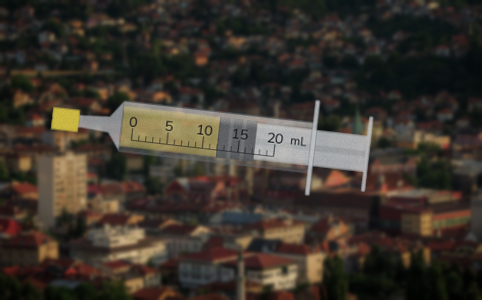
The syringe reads {"value": 12, "unit": "mL"}
